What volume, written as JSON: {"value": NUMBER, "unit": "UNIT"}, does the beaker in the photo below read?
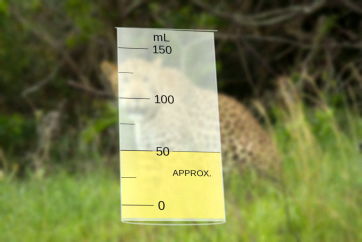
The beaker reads {"value": 50, "unit": "mL"}
